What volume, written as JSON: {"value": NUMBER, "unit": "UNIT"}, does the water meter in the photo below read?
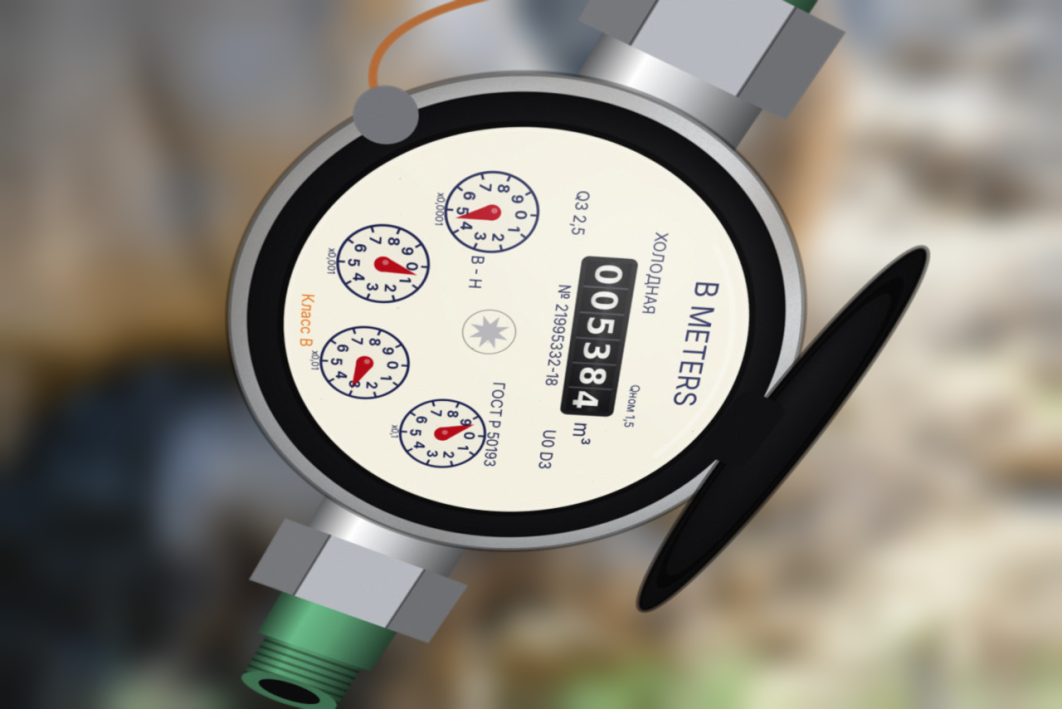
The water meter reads {"value": 5383.9304, "unit": "m³"}
